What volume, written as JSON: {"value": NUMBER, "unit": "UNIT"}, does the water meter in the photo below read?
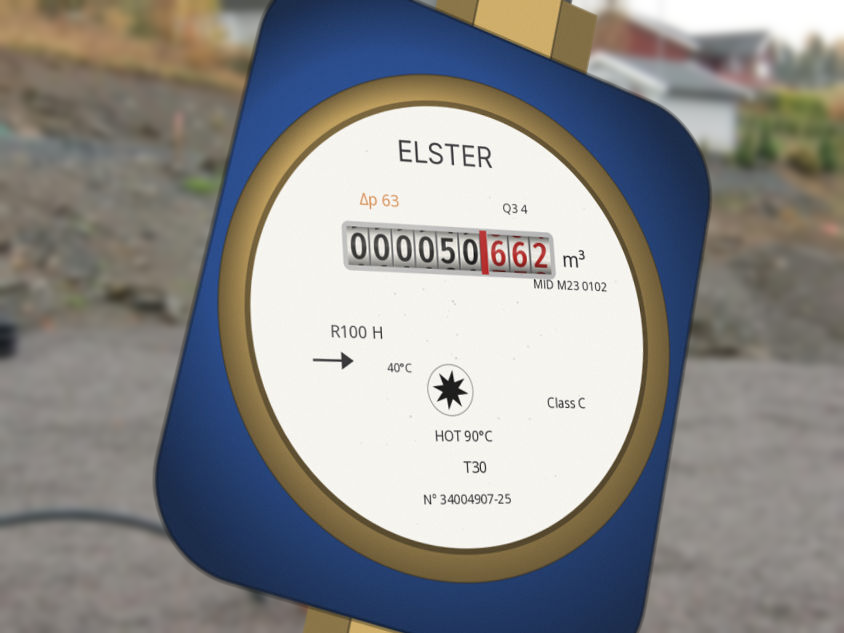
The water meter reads {"value": 50.662, "unit": "m³"}
